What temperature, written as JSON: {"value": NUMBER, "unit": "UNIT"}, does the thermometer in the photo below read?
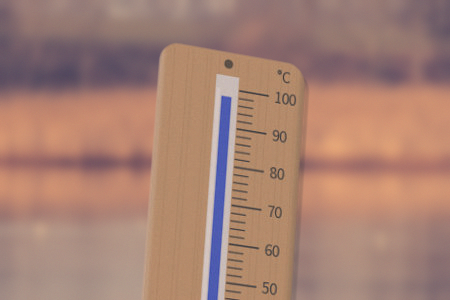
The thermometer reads {"value": 98, "unit": "°C"}
